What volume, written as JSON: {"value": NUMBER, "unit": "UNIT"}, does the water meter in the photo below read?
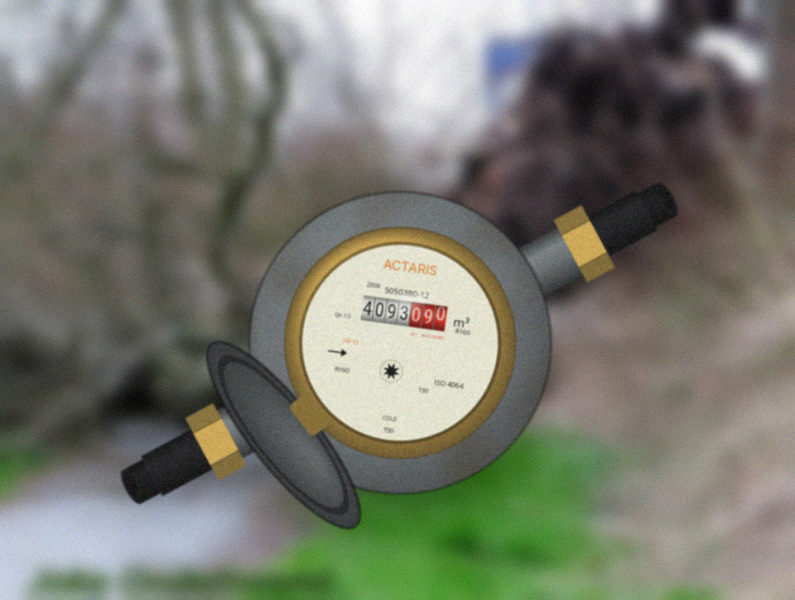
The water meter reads {"value": 4093.090, "unit": "m³"}
